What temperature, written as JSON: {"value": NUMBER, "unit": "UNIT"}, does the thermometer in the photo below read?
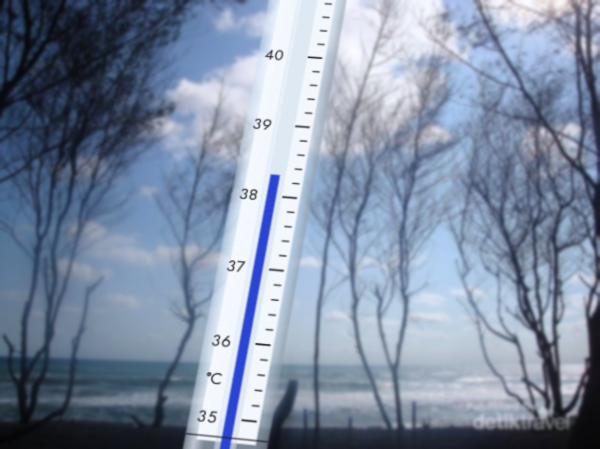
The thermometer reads {"value": 38.3, "unit": "°C"}
